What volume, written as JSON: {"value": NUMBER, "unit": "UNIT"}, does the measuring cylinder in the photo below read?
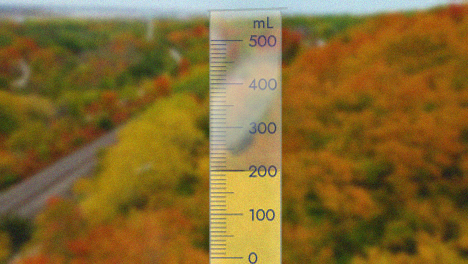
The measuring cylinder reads {"value": 200, "unit": "mL"}
